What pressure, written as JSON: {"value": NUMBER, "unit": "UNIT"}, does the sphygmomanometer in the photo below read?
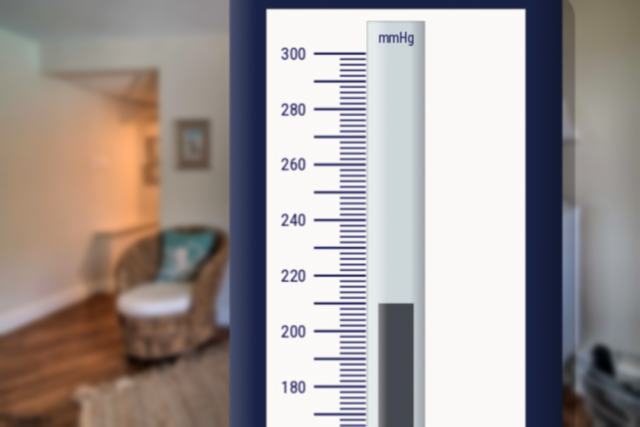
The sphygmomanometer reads {"value": 210, "unit": "mmHg"}
